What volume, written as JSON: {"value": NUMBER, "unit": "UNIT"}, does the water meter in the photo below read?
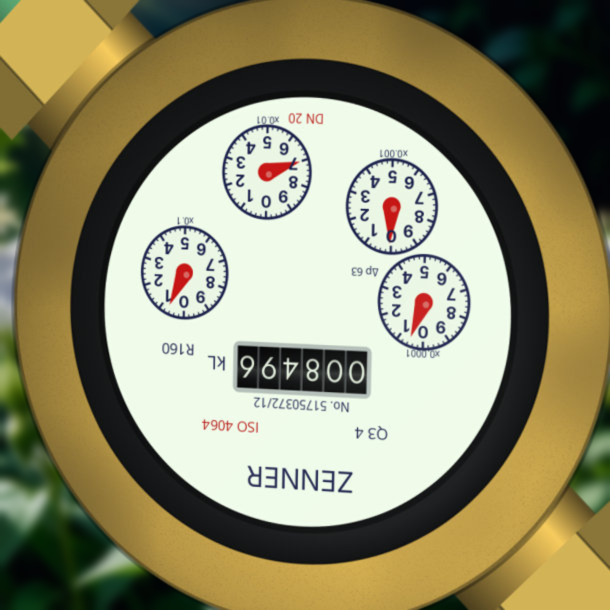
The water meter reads {"value": 8496.0700, "unit": "kL"}
